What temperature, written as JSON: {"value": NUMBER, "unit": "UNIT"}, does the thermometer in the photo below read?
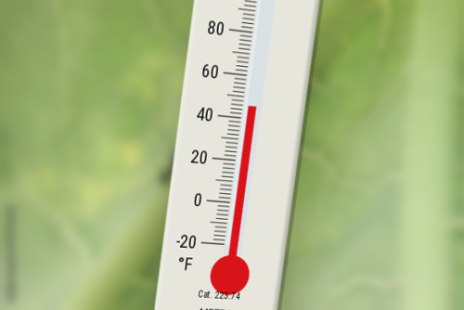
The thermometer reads {"value": 46, "unit": "°F"}
